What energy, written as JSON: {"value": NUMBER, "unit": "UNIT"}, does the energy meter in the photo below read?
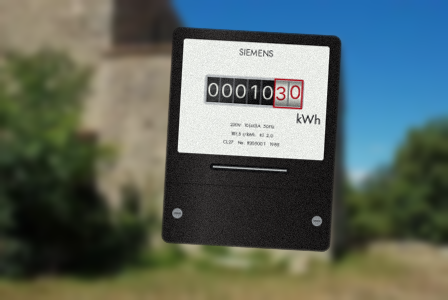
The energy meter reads {"value": 10.30, "unit": "kWh"}
